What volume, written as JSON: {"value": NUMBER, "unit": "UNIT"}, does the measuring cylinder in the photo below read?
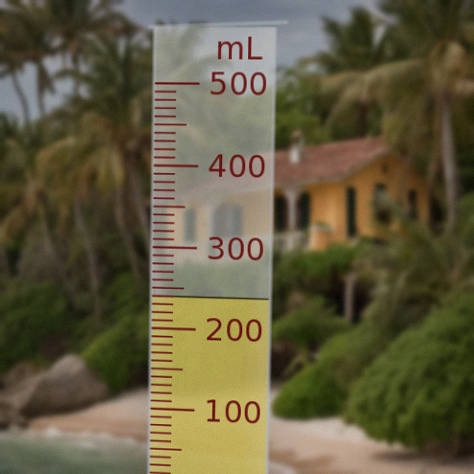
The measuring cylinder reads {"value": 240, "unit": "mL"}
